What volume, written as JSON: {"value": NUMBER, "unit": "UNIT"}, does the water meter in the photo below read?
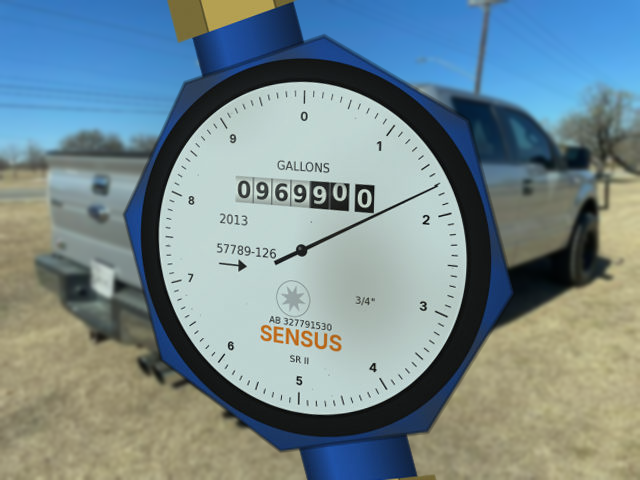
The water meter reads {"value": 969901.7, "unit": "gal"}
